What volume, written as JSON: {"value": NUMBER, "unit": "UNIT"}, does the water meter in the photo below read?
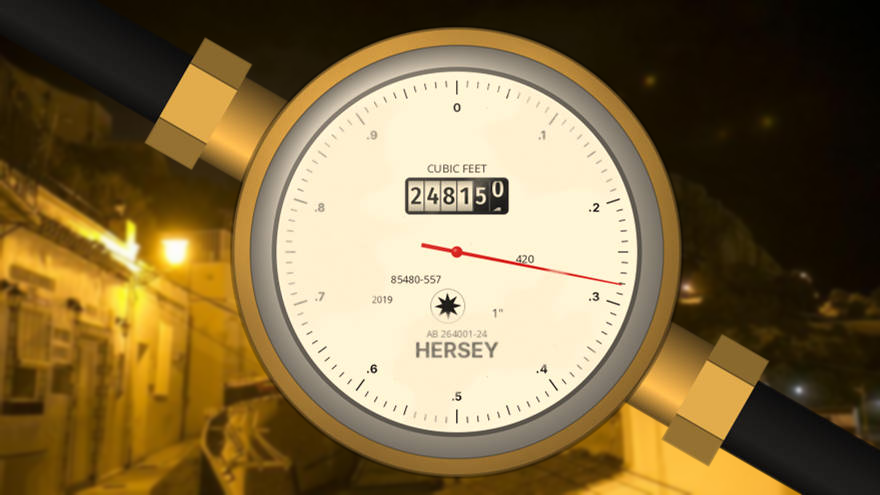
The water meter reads {"value": 248150.28, "unit": "ft³"}
